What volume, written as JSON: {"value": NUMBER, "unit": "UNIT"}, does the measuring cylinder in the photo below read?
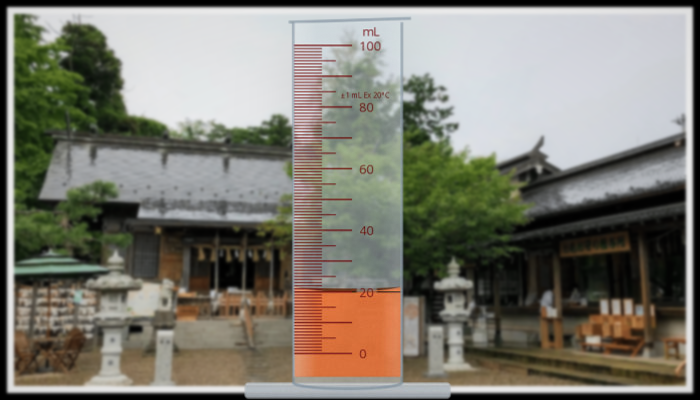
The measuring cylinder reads {"value": 20, "unit": "mL"}
